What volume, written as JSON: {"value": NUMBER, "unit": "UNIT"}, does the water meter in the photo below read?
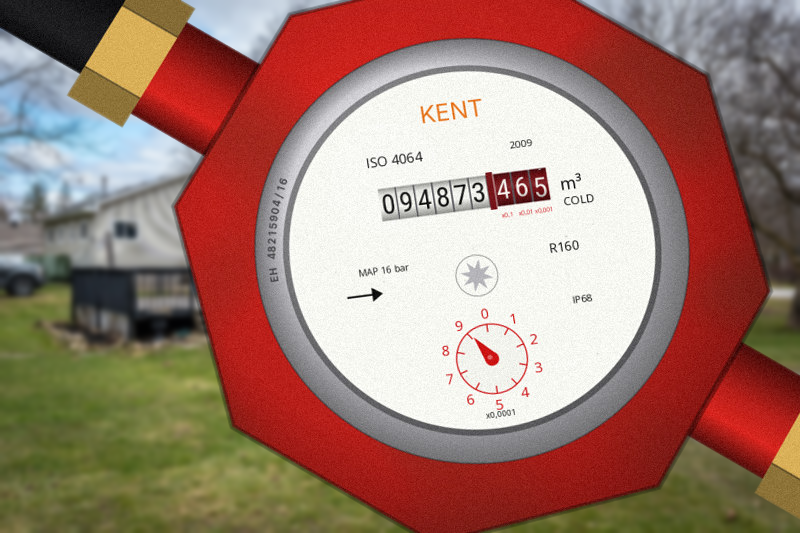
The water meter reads {"value": 94873.4649, "unit": "m³"}
